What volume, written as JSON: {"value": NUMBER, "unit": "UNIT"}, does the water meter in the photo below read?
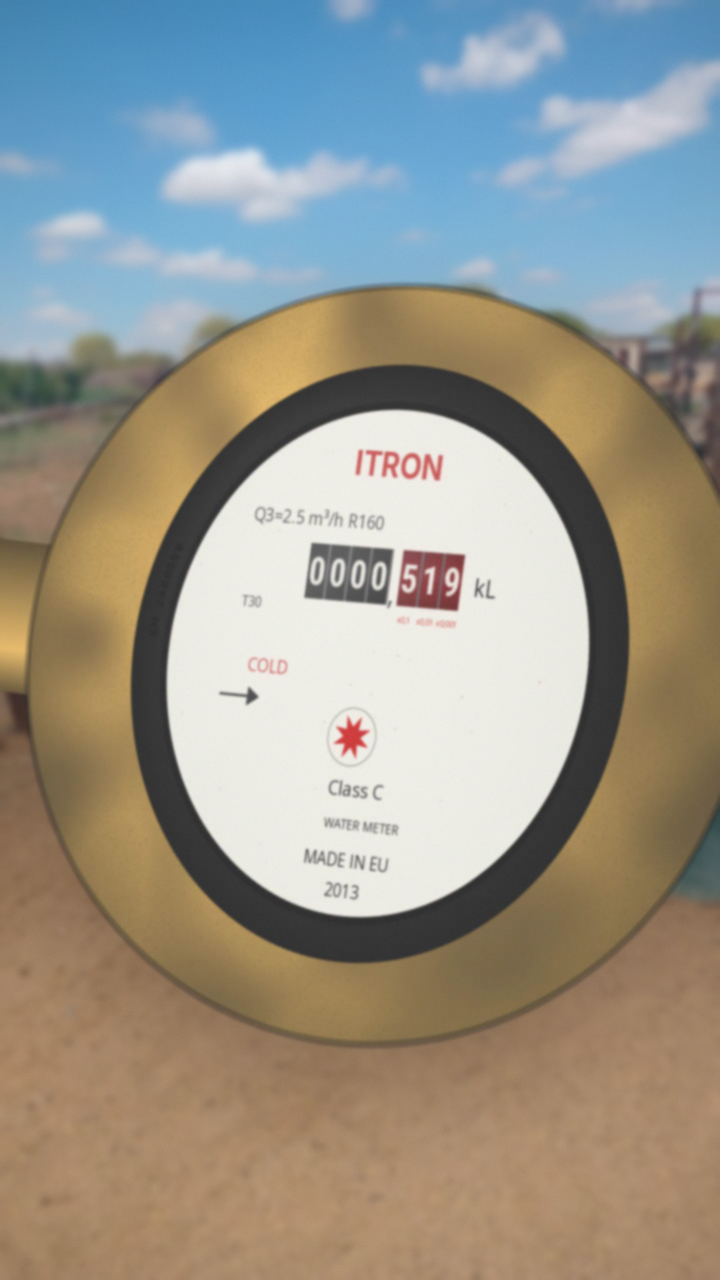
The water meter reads {"value": 0.519, "unit": "kL"}
